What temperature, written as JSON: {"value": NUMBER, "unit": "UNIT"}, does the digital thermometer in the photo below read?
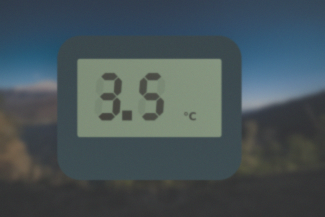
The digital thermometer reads {"value": 3.5, "unit": "°C"}
